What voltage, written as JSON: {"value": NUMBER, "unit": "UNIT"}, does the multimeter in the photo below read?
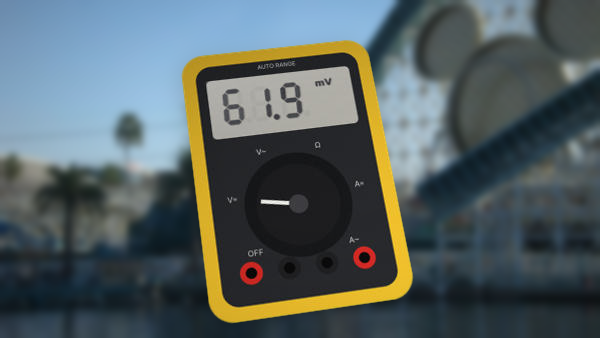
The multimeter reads {"value": 61.9, "unit": "mV"}
